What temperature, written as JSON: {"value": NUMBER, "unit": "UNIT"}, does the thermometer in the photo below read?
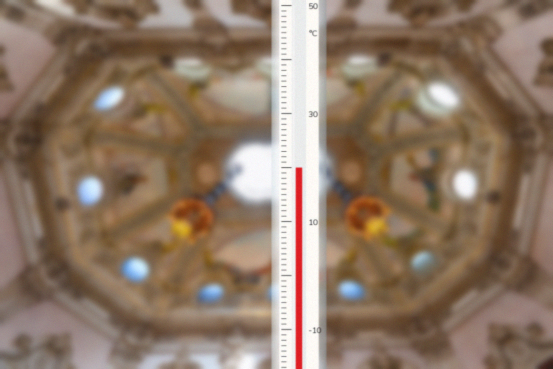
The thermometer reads {"value": 20, "unit": "°C"}
